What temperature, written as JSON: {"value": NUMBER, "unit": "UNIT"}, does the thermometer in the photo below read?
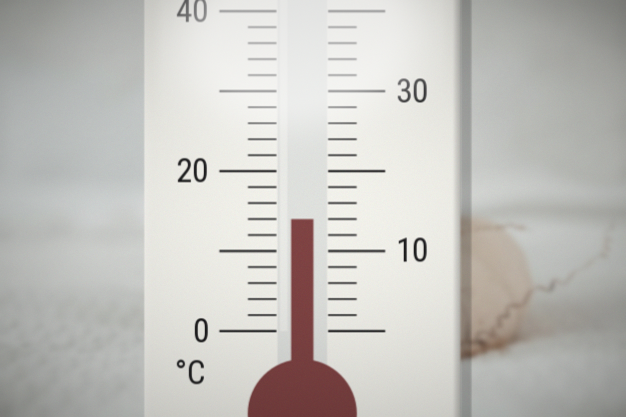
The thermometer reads {"value": 14, "unit": "°C"}
